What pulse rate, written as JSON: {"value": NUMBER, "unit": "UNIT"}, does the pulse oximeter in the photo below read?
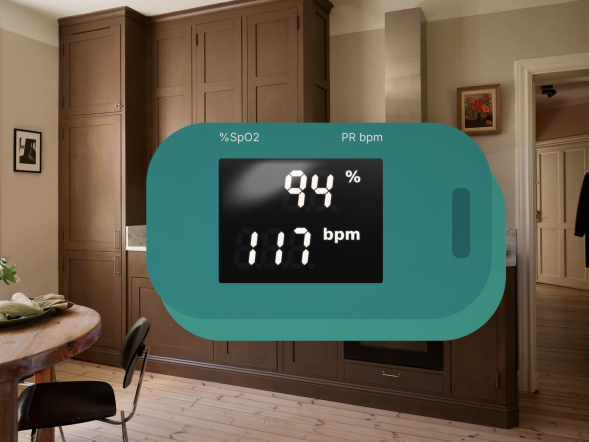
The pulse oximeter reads {"value": 117, "unit": "bpm"}
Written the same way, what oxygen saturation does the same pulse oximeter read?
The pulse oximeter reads {"value": 94, "unit": "%"}
